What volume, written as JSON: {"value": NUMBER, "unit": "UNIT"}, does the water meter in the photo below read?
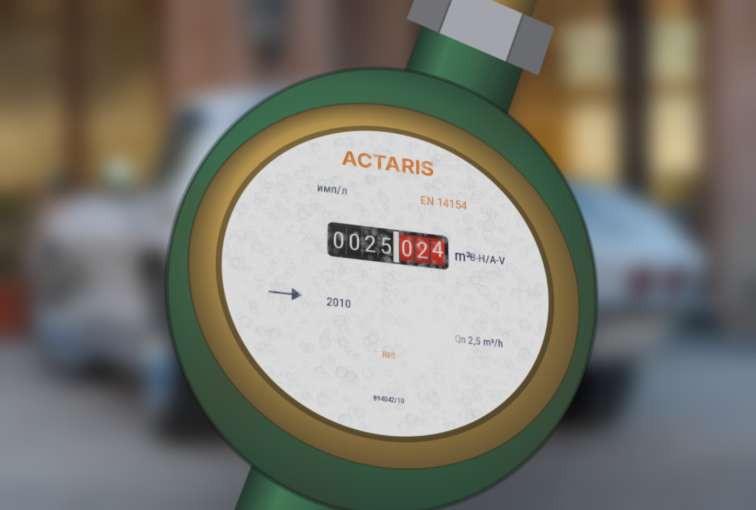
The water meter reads {"value": 25.024, "unit": "m³"}
